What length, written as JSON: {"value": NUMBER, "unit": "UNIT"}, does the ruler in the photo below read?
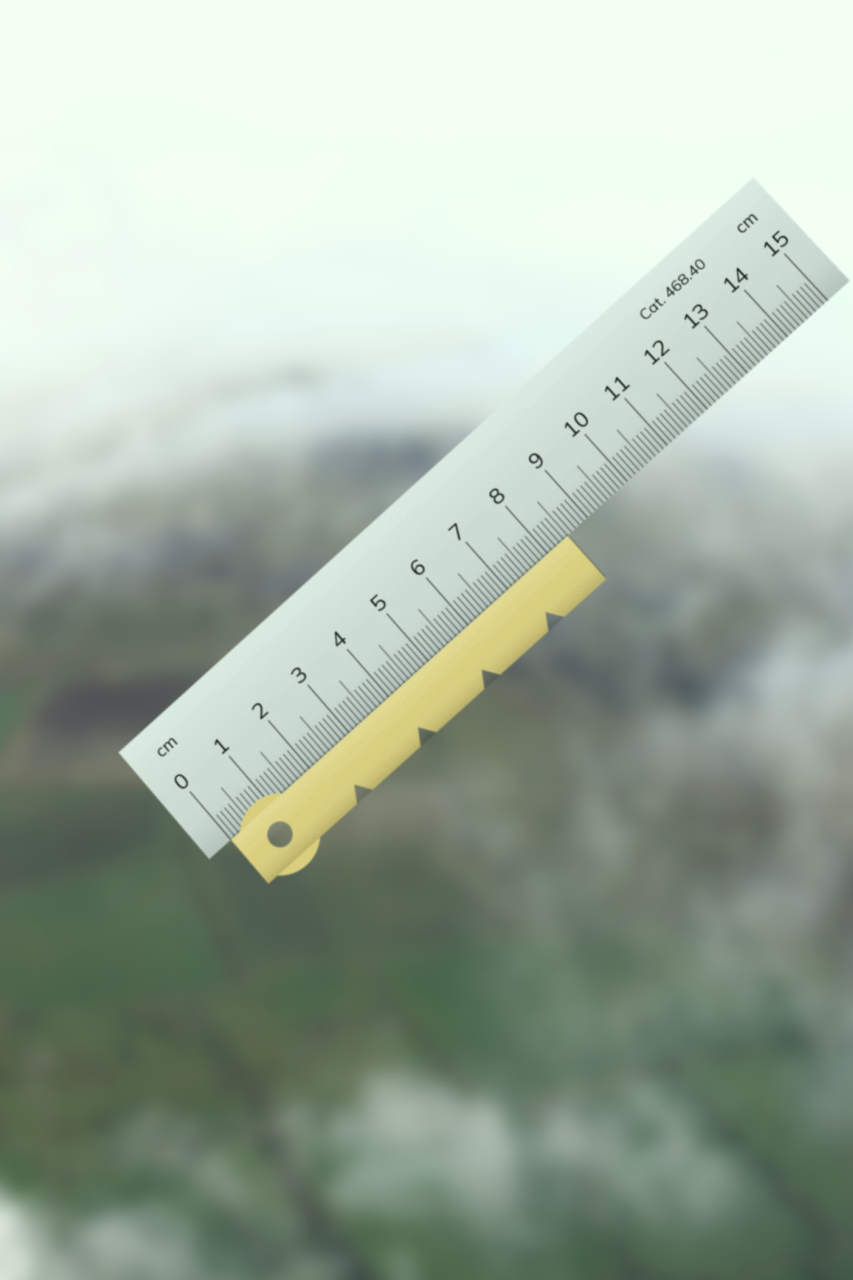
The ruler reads {"value": 8.5, "unit": "cm"}
